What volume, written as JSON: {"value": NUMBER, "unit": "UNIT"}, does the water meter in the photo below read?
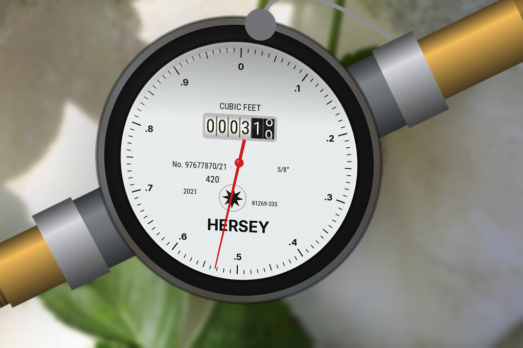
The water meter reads {"value": 318.53, "unit": "ft³"}
